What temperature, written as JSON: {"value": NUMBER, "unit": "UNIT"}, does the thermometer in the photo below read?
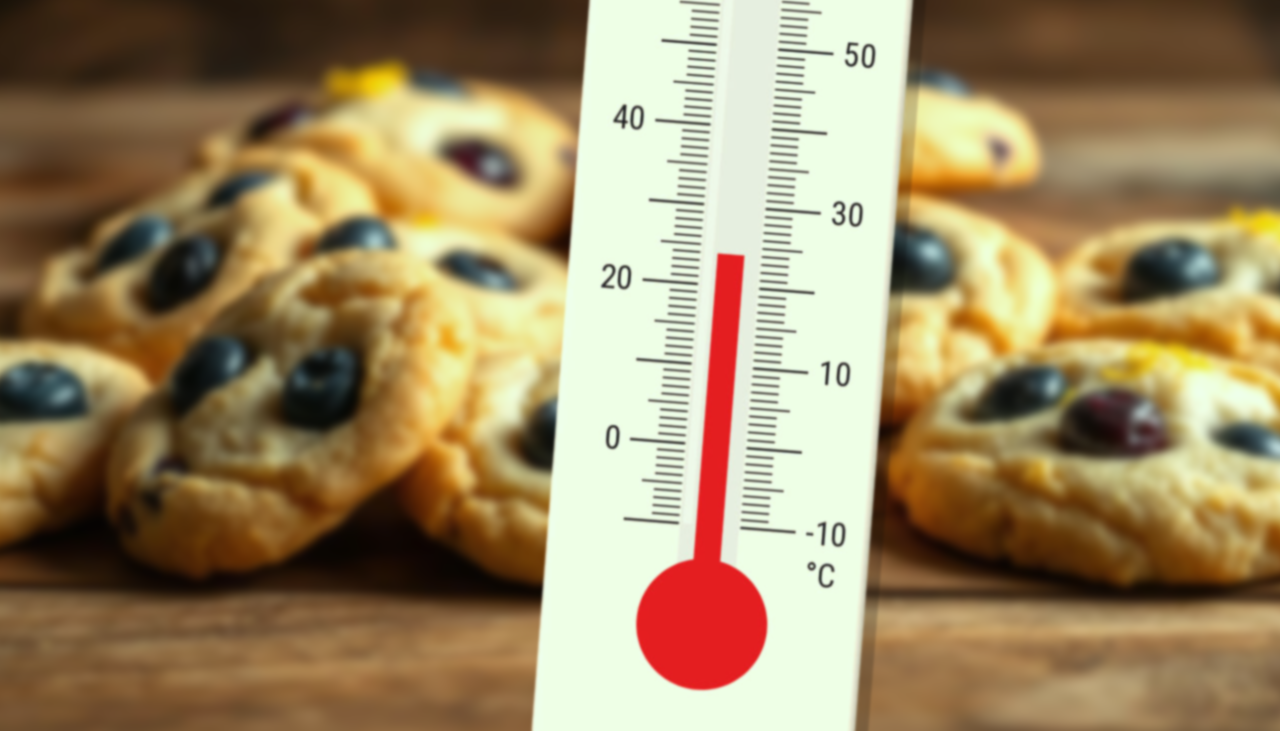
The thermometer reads {"value": 24, "unit": "°C"}
